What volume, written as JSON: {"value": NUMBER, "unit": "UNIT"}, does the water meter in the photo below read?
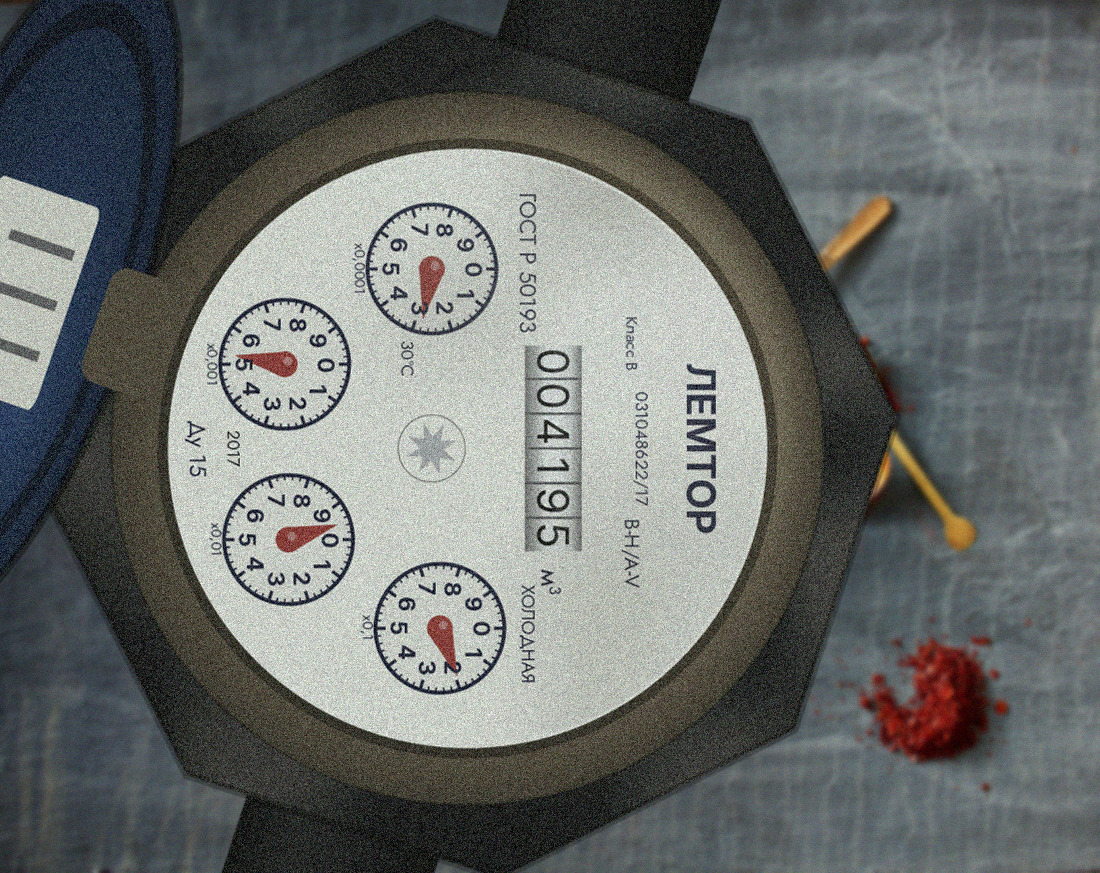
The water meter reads {"value": 4195.1952, "unit": "m³"}
